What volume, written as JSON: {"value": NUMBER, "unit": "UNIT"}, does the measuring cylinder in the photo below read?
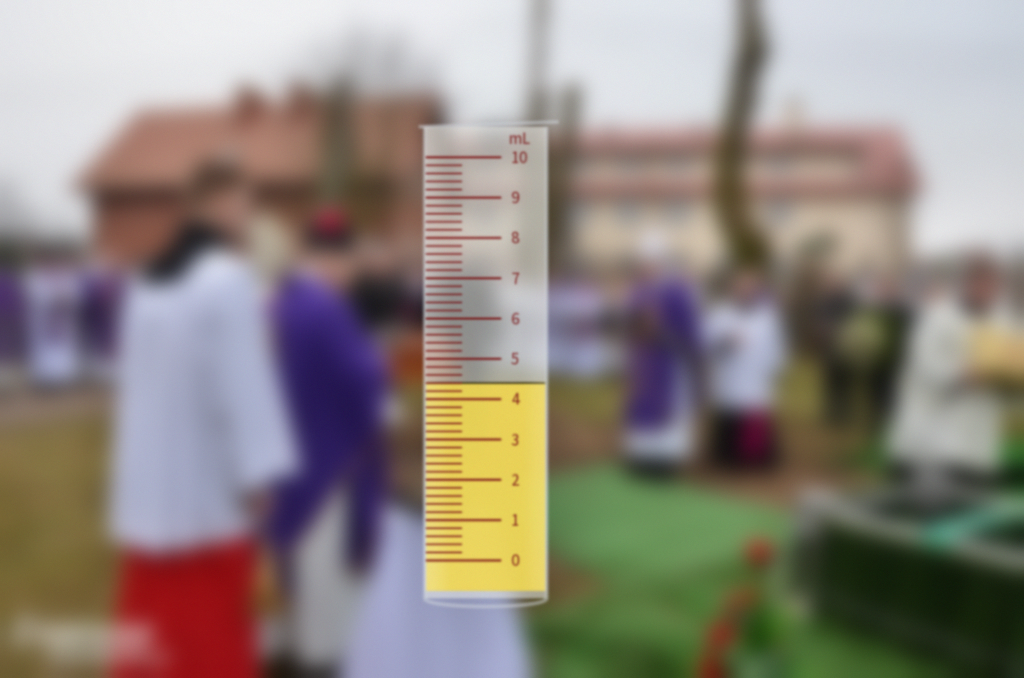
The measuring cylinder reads {"value": 4.4, "unit": "mL"}
